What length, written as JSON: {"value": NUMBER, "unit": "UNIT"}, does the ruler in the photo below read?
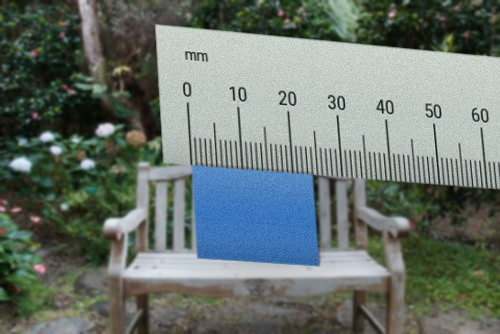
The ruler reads {"value": 24, "unit": "mm"}
